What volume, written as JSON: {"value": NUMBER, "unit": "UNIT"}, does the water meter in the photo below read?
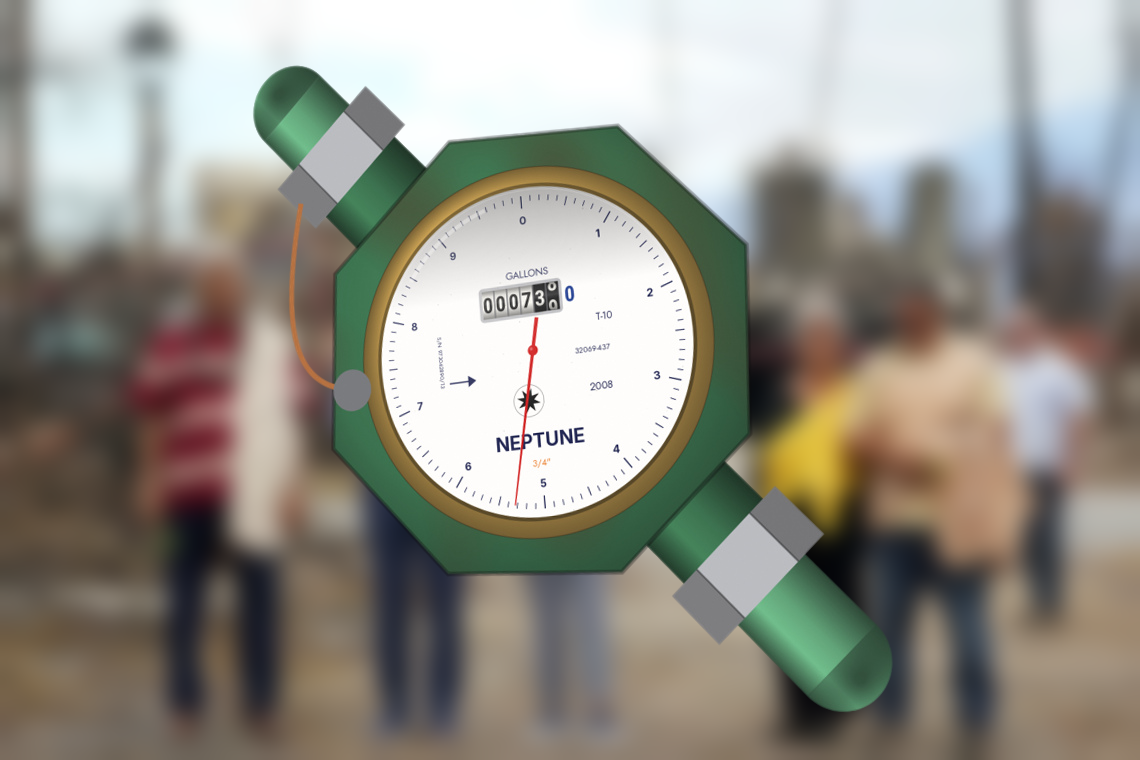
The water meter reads {"value": 7385.3, "unit": "gal"}
